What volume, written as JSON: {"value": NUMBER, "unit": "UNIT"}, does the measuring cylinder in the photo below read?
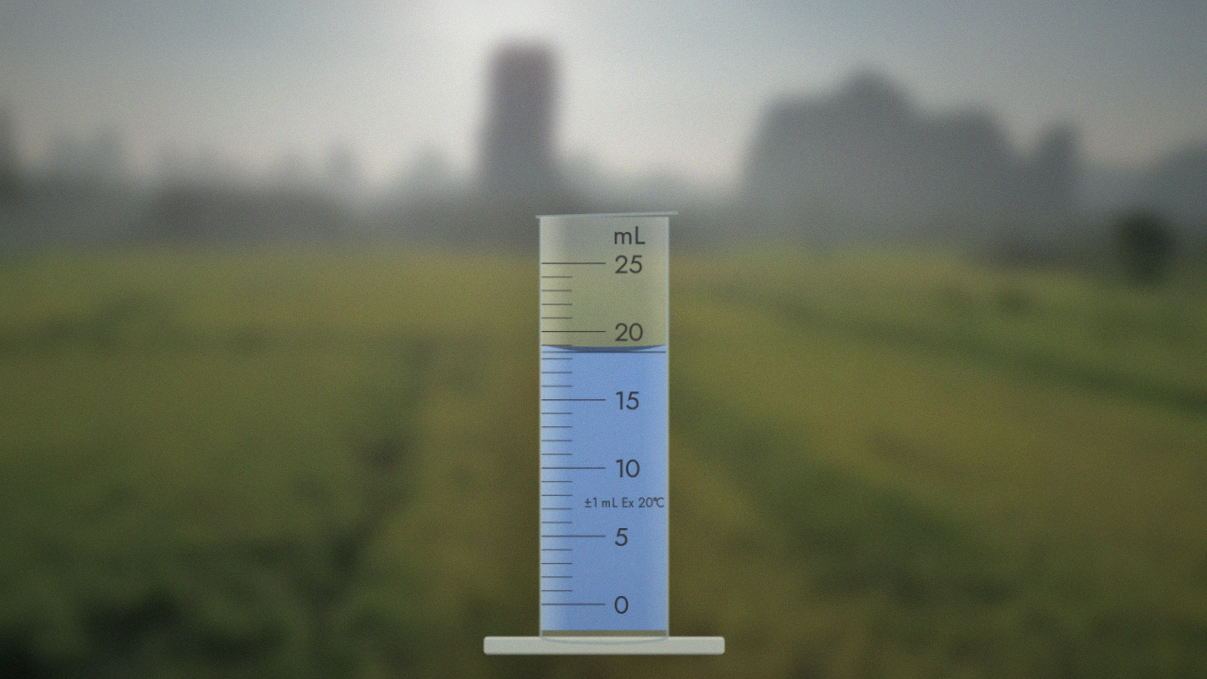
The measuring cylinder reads {"value": 18.5, "unit": "mL"}
